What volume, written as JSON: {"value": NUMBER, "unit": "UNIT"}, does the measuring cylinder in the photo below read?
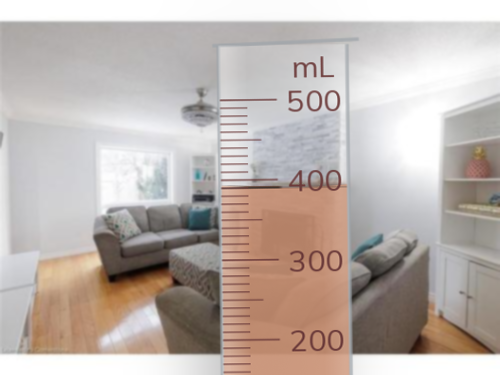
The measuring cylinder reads {"value": 390, "unit": "mL"}
